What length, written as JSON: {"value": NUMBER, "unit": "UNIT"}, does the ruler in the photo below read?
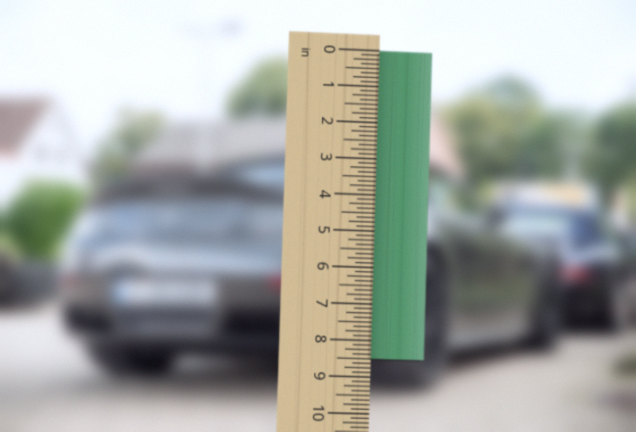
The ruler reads {"value": 8.5, "unit": "in"}
